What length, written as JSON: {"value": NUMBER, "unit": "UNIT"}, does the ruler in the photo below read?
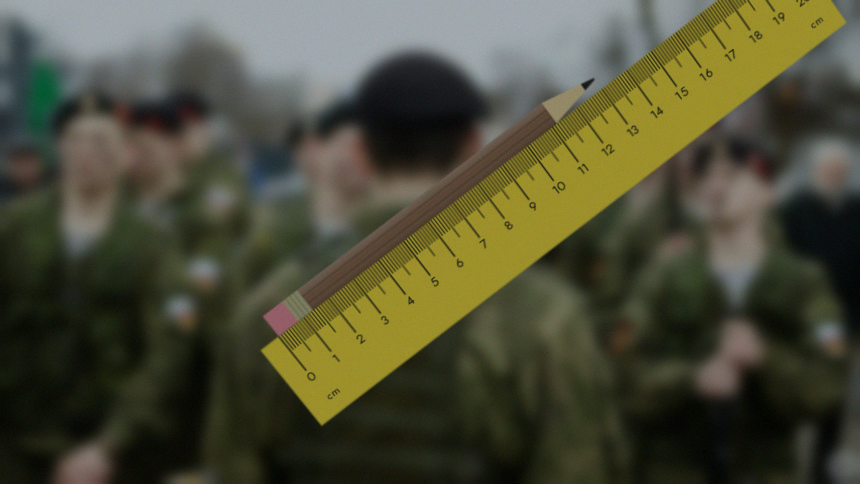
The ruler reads {"value": 13, "unit": "cm"}
